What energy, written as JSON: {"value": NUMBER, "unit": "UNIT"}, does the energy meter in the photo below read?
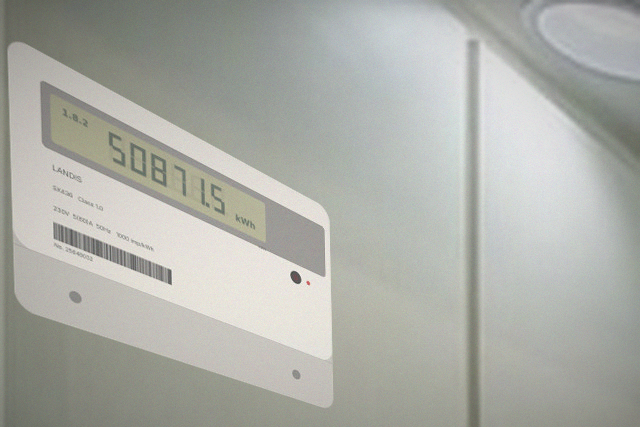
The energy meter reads {"value": 50871.5, "unit": "kWh"}
